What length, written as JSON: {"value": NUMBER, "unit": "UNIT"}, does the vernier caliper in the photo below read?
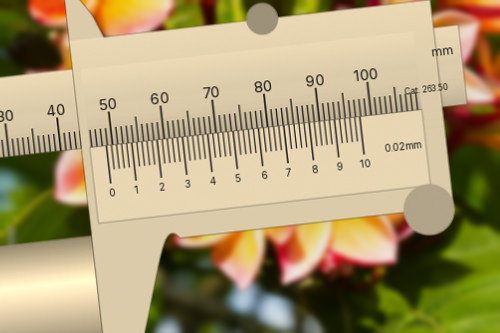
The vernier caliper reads {"value": 48.8, "unit": "mm"}
